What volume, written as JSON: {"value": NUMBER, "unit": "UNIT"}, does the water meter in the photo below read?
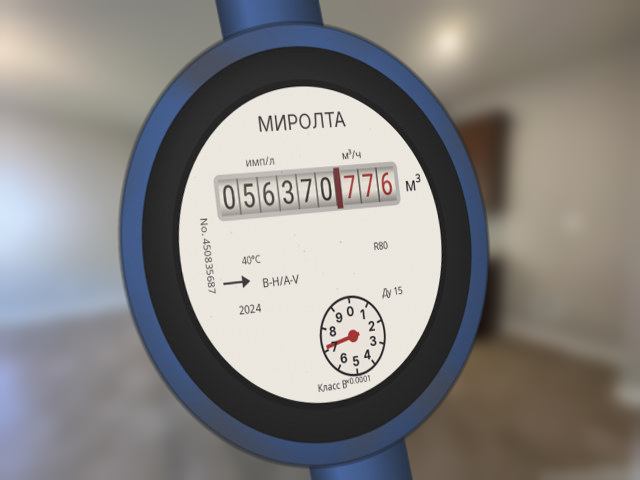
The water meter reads {"value": 56370.7767, "unit": "m³"}
